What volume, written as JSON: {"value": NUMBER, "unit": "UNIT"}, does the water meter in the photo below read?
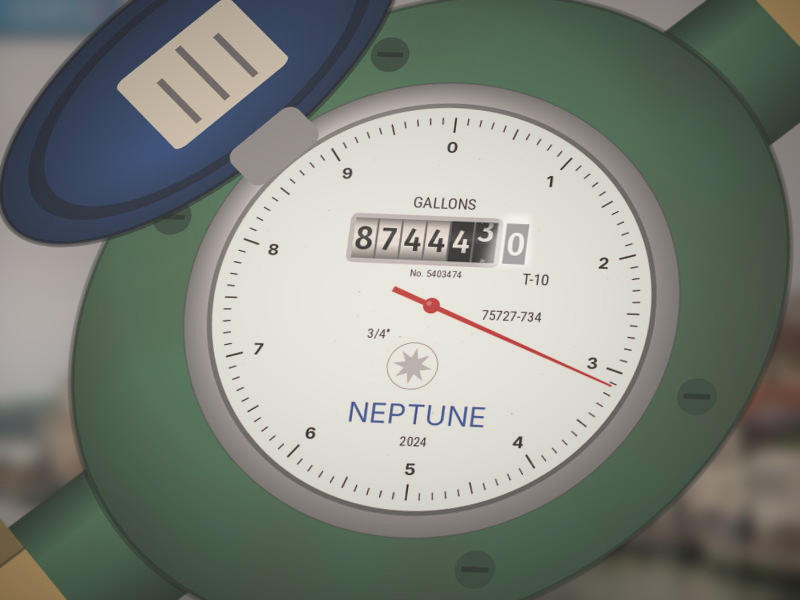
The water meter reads {"value": 8744433.1, "unit": "gal"}
